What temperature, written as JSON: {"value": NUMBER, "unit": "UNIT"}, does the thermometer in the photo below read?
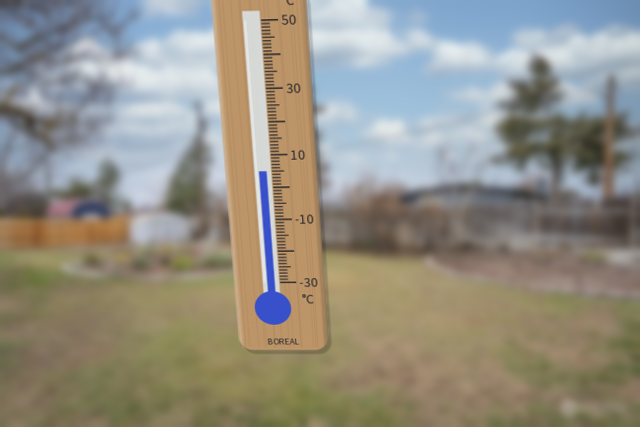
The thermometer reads {"value": 5, "unit": "°C"}
